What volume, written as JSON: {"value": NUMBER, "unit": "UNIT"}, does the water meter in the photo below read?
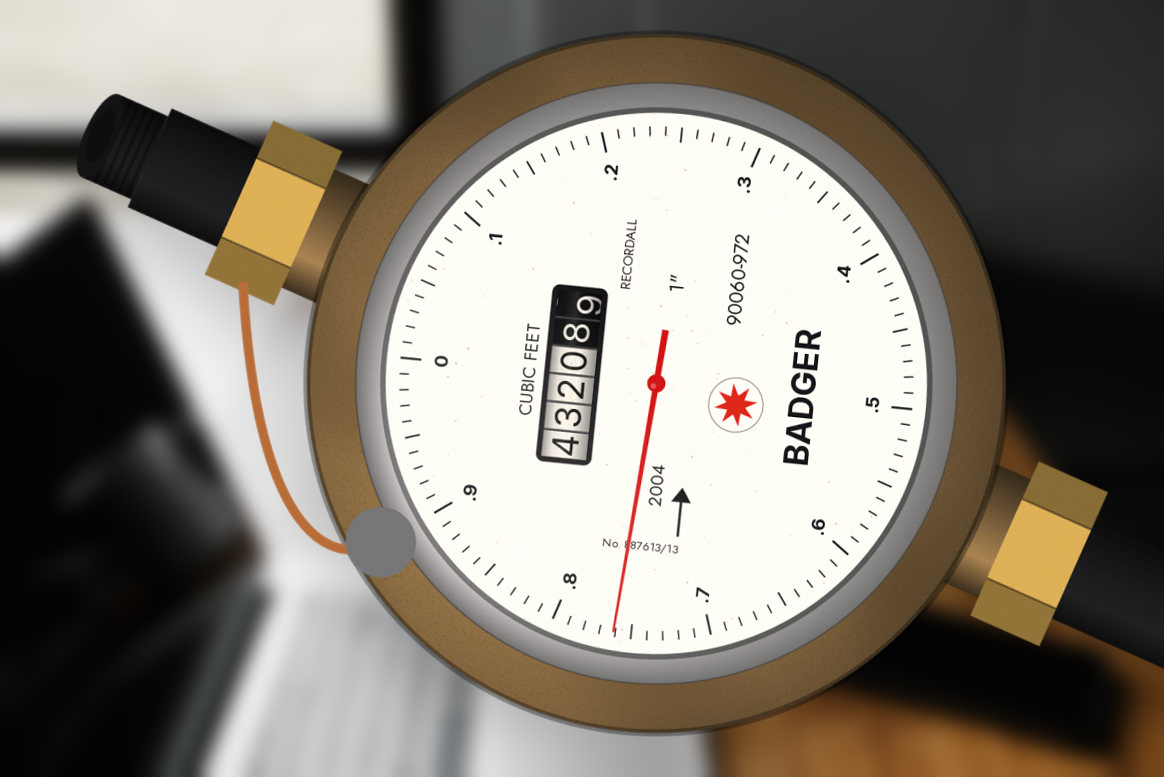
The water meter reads {"value": 432088.76, "unit": "ft³"}
